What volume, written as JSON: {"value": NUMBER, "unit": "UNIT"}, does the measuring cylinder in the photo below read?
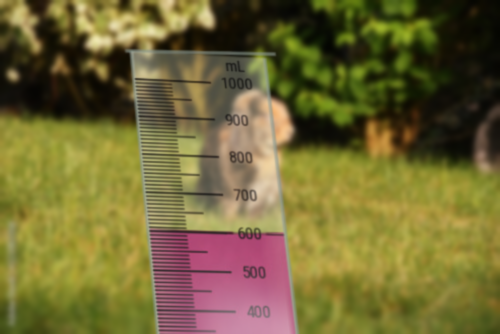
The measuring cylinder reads {"value": 600, "unit": "mL"}
